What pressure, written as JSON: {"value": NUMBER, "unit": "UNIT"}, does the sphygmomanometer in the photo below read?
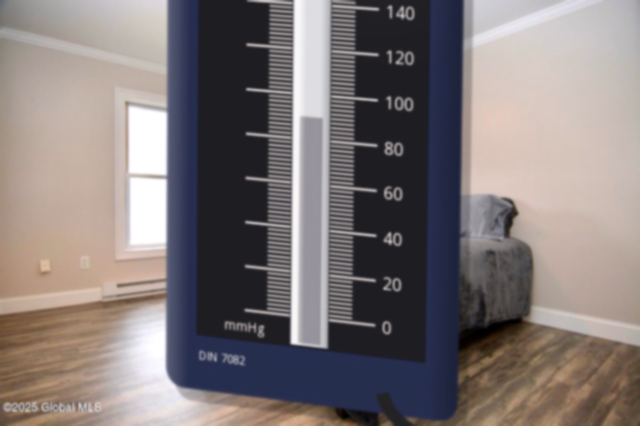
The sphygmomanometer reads {"value": 90, "unit": "mmHg"}
